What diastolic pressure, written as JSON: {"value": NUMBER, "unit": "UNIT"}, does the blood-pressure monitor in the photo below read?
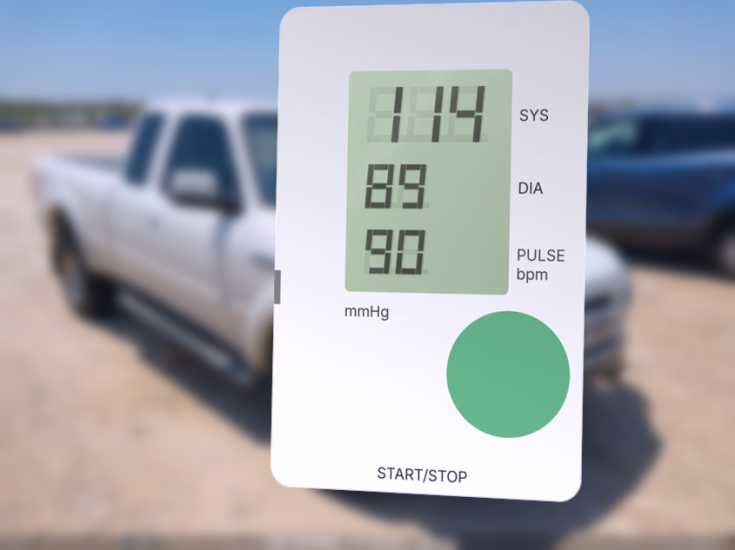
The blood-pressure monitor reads {"value": 89, "unit": "mmHg"}
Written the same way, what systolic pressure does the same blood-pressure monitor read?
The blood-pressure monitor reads {"value": 114, "unit": "mmHg"}
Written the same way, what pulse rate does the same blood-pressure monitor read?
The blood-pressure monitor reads {"value": 90, "unit": "bpm"}
